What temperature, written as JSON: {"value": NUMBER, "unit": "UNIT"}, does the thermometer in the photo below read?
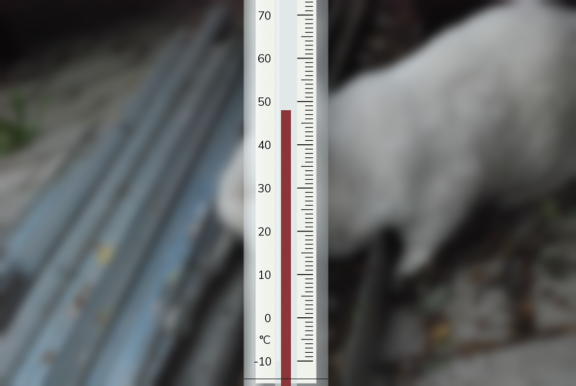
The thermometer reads {"value": 48, "unit": "°C"}
